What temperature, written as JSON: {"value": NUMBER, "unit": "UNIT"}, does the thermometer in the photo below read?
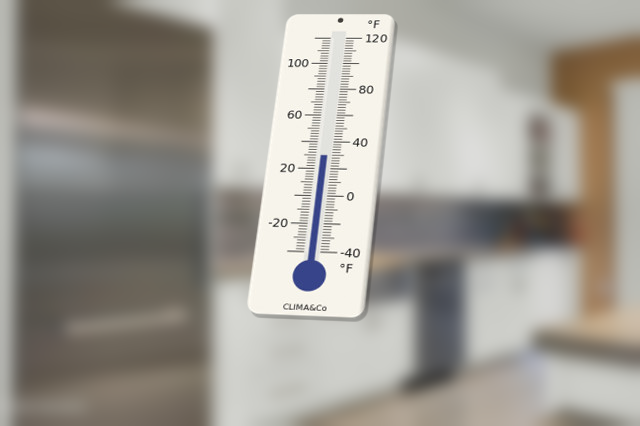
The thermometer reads {"value": 30, "unit": "°F"}
